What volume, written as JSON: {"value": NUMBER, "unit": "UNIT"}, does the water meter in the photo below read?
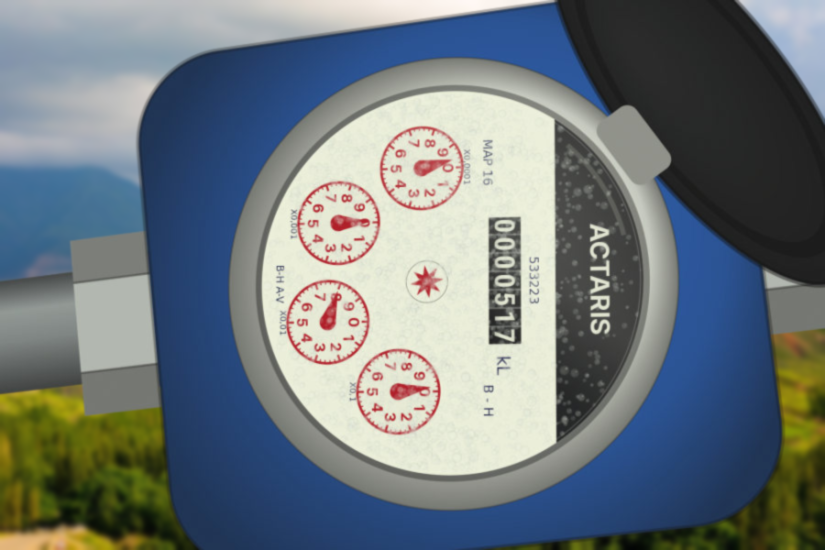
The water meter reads {"value": 516.9799, "unit": "kL"}
